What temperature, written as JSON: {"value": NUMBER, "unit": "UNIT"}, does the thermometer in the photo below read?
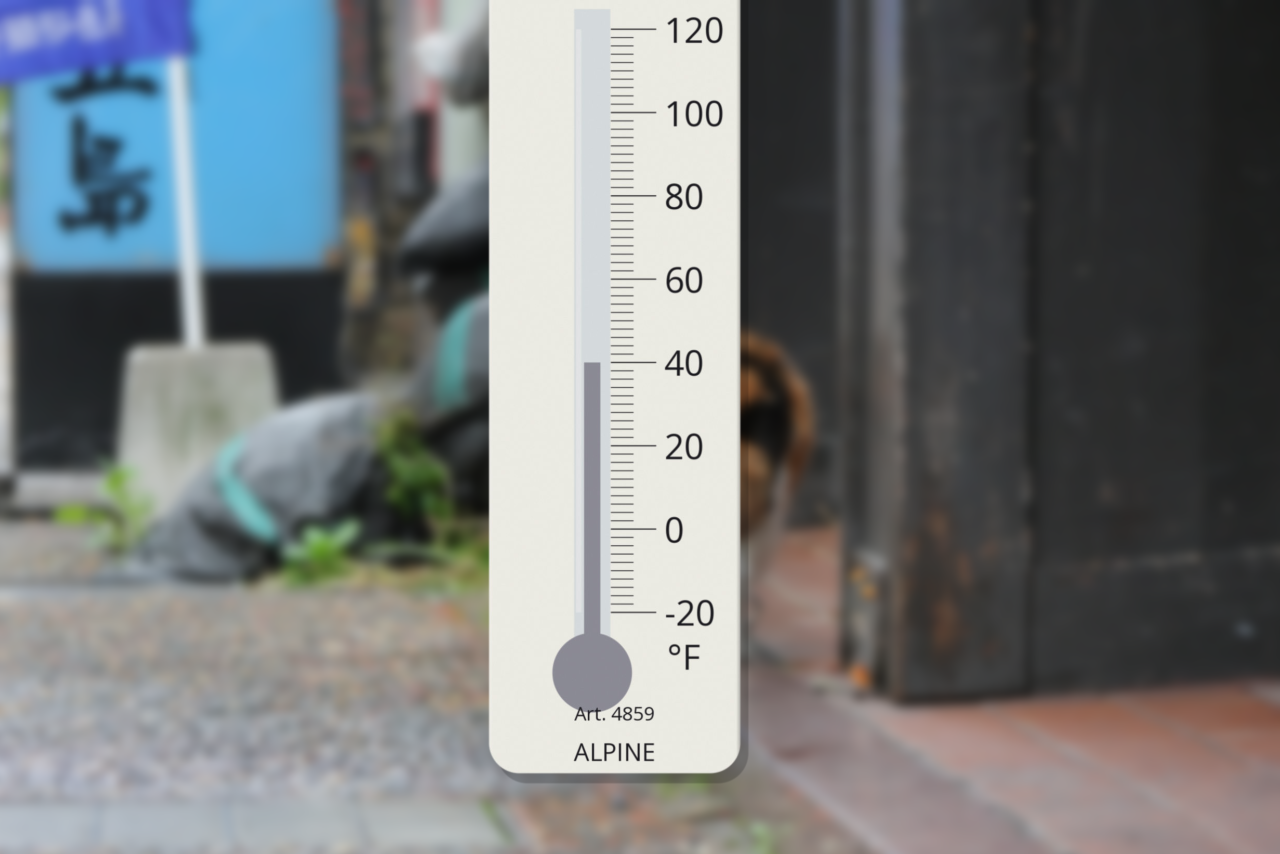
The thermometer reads {"value": 40, "unit": "°F"}
